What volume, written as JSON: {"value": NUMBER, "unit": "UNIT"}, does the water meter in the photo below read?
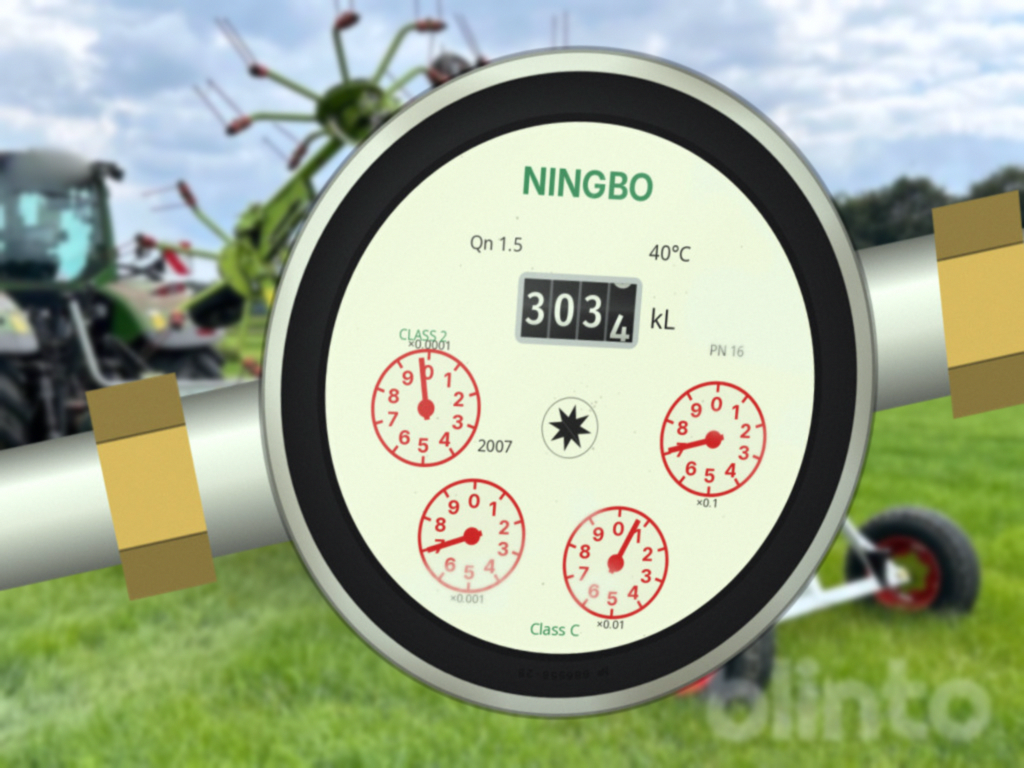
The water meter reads {"value": 3033.7069, "unit": "kL"}
